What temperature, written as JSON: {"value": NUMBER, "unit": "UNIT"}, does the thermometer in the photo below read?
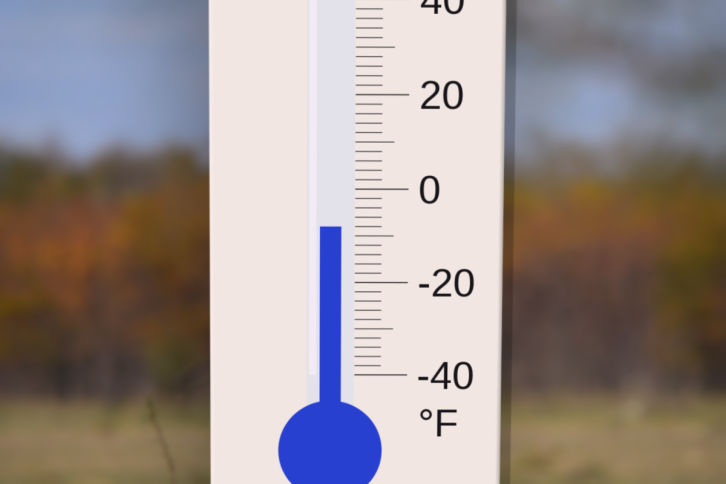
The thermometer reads {"value": -8, "unit": "°F"}
